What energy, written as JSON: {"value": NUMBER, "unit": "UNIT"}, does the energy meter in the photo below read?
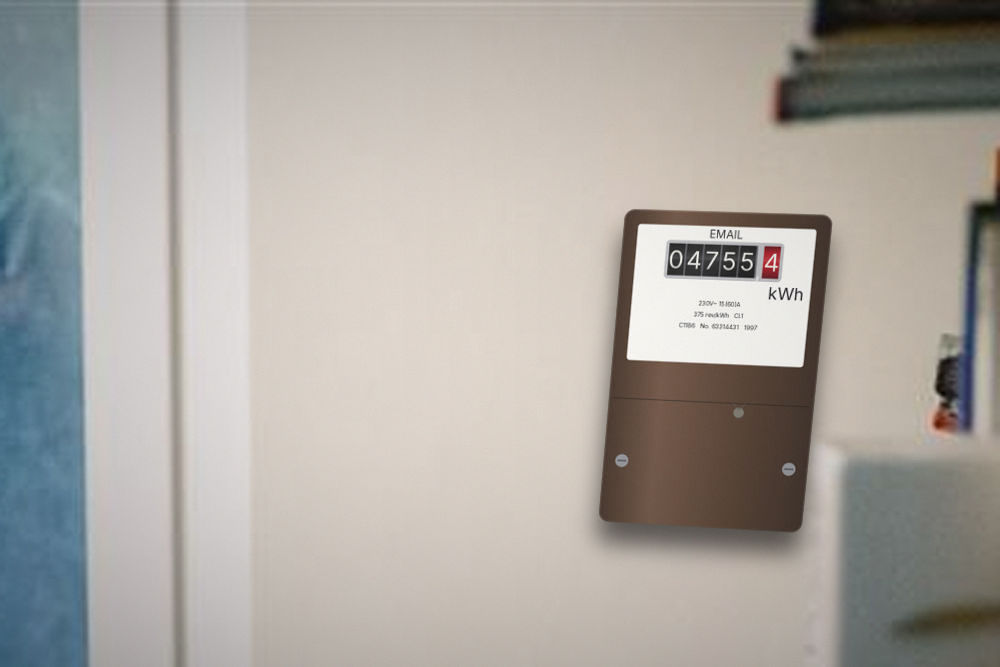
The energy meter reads {"value": 4755.4, "unit": "kWh"}
